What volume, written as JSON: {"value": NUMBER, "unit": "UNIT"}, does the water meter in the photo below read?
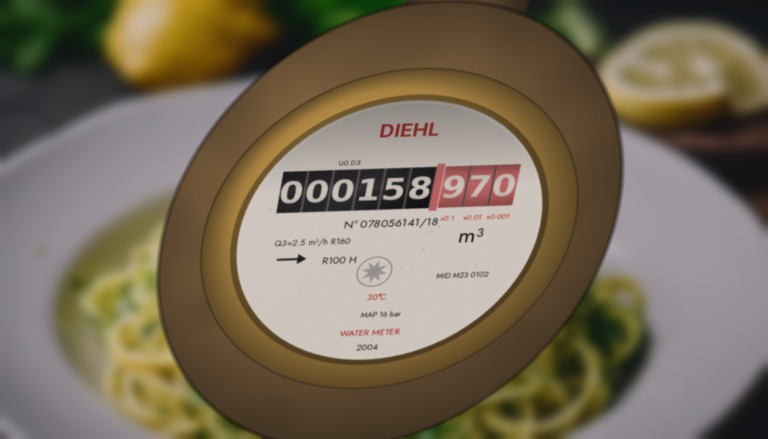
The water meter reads {"value": 158.970, "unit": "m³"}
